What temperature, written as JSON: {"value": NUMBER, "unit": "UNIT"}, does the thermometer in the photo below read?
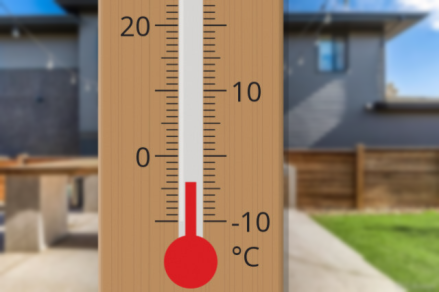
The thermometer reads {"value": -4, "unit": "°C"}
